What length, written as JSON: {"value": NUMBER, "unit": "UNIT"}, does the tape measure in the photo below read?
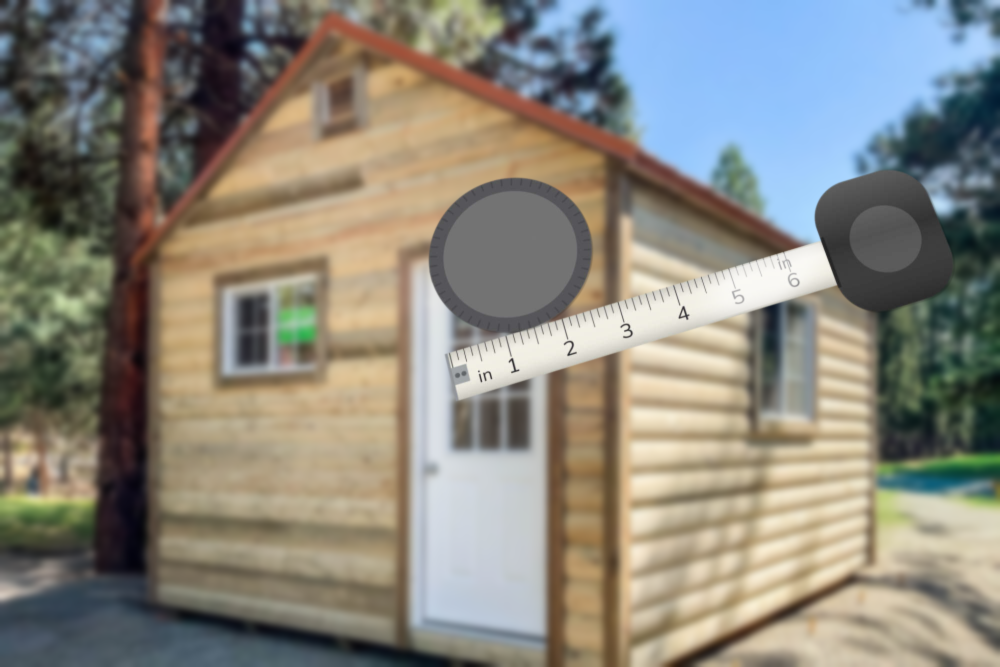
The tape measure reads {"value": 2.875, "unit": "in"}
